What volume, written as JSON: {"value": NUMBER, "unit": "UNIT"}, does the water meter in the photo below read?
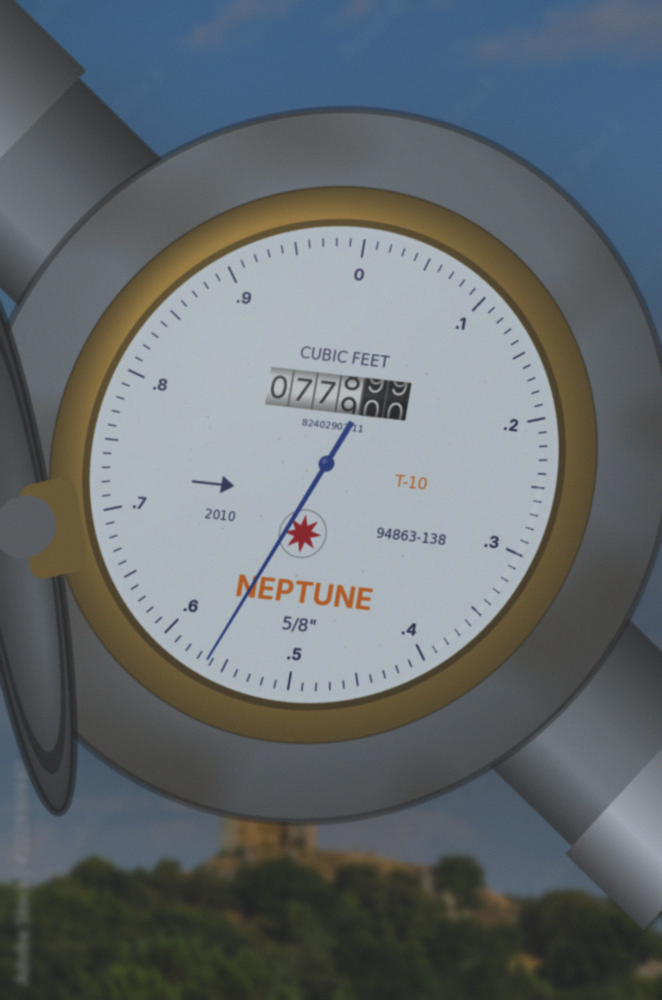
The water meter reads {"value": 77899.56, "unit": "ft³"}
